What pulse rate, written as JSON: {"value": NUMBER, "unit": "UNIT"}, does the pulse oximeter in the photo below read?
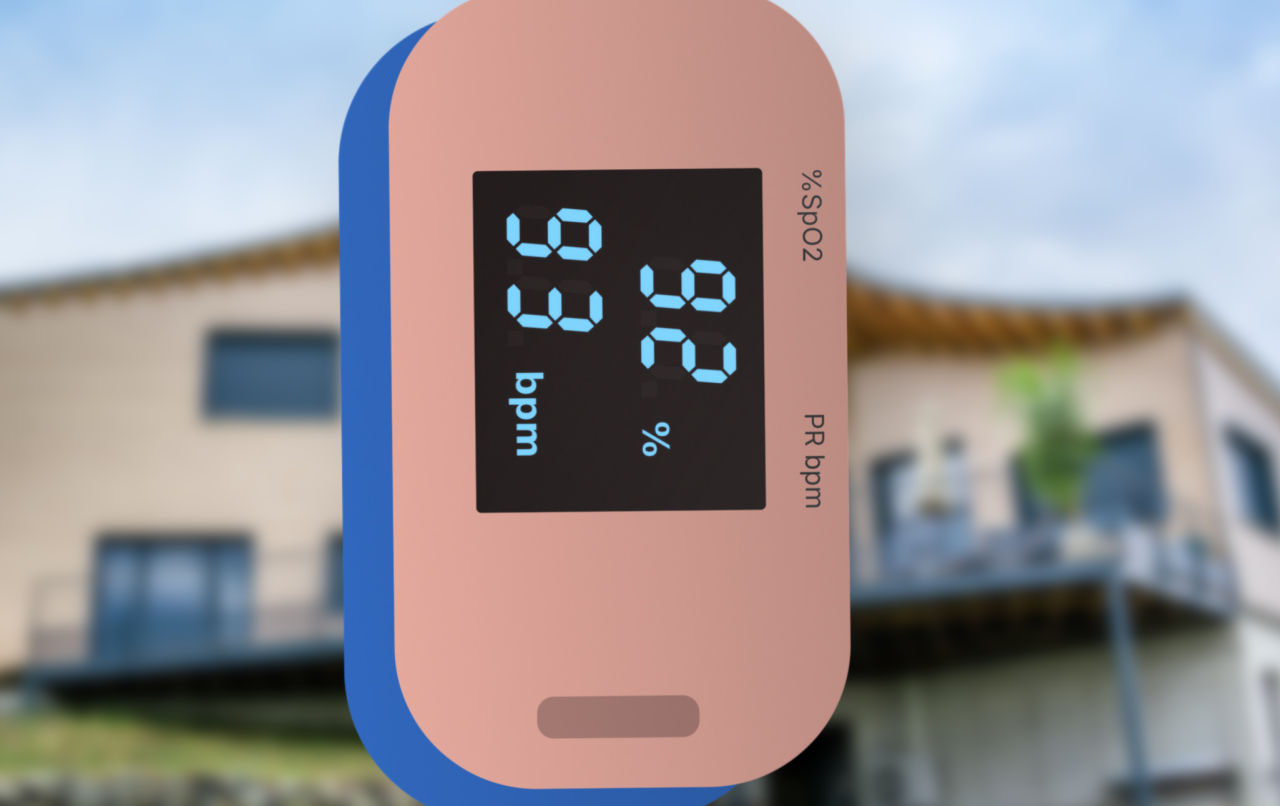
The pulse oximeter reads {"value": 93, "unit": "bpm"}
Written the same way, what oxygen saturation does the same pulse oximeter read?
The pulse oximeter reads {"value": 92, "unit": "%"}
